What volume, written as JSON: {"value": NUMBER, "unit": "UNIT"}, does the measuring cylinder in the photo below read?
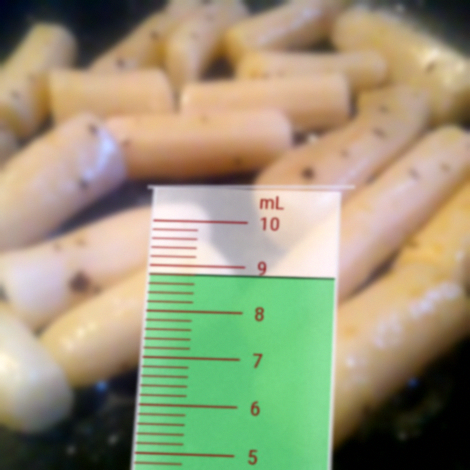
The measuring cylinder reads {"value": 8.8, "unit": "mL"}
